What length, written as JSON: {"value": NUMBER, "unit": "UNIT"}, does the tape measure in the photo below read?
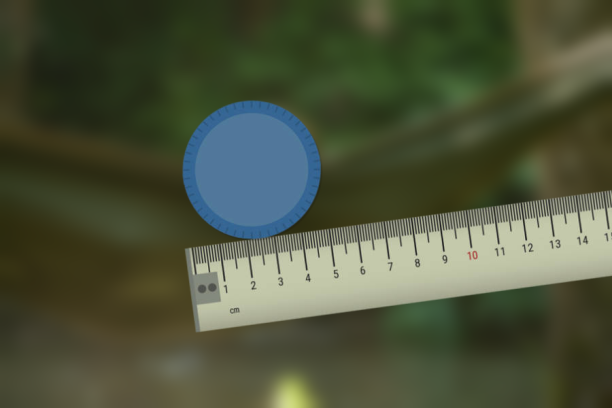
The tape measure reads {"value": 5, "unit": "cm"}
